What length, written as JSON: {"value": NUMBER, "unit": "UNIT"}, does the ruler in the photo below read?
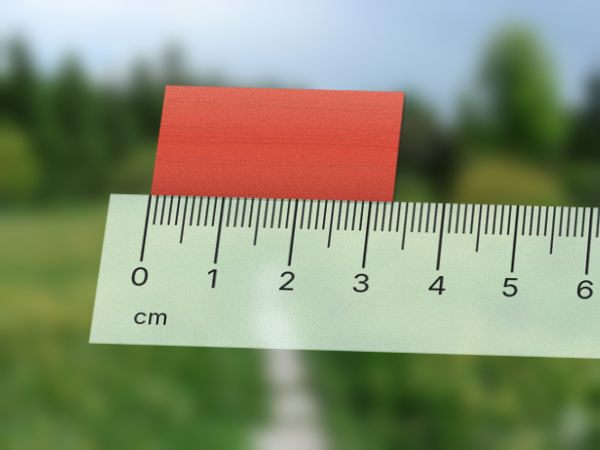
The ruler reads {"value": 3.3, "unit": "cm"}
